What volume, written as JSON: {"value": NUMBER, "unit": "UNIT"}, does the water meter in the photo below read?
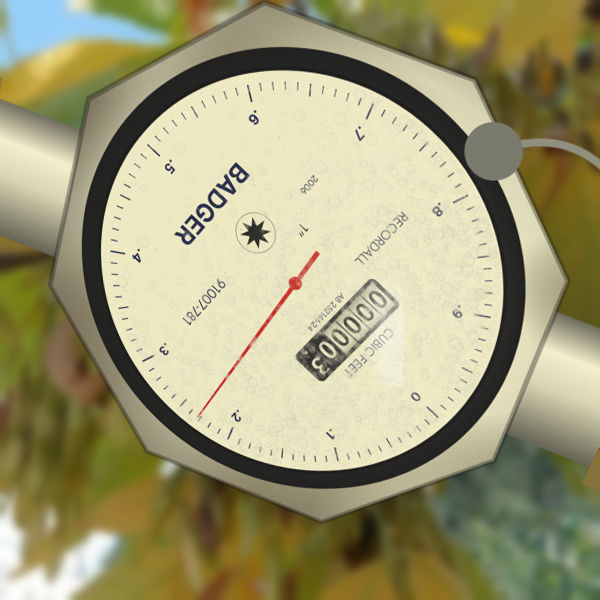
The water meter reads {"value": 3.23, "unit": "ft³"}
